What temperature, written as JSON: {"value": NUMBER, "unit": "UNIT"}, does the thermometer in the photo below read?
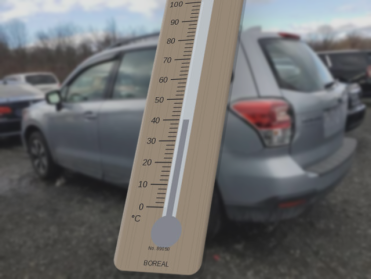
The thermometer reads {"value": 40, "unit": "°C"}
